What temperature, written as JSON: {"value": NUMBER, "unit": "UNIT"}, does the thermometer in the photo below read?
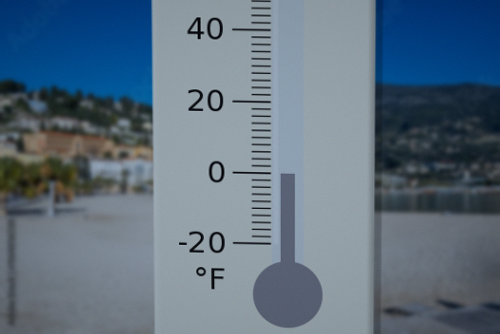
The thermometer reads {"value": 0, "unit": "°F"}
